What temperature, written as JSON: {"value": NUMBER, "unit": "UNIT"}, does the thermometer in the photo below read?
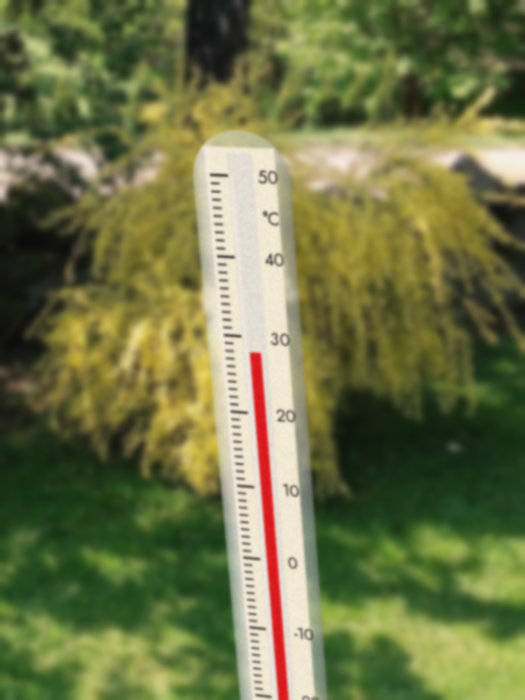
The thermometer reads {"value": 28, "unit": "°C"}
